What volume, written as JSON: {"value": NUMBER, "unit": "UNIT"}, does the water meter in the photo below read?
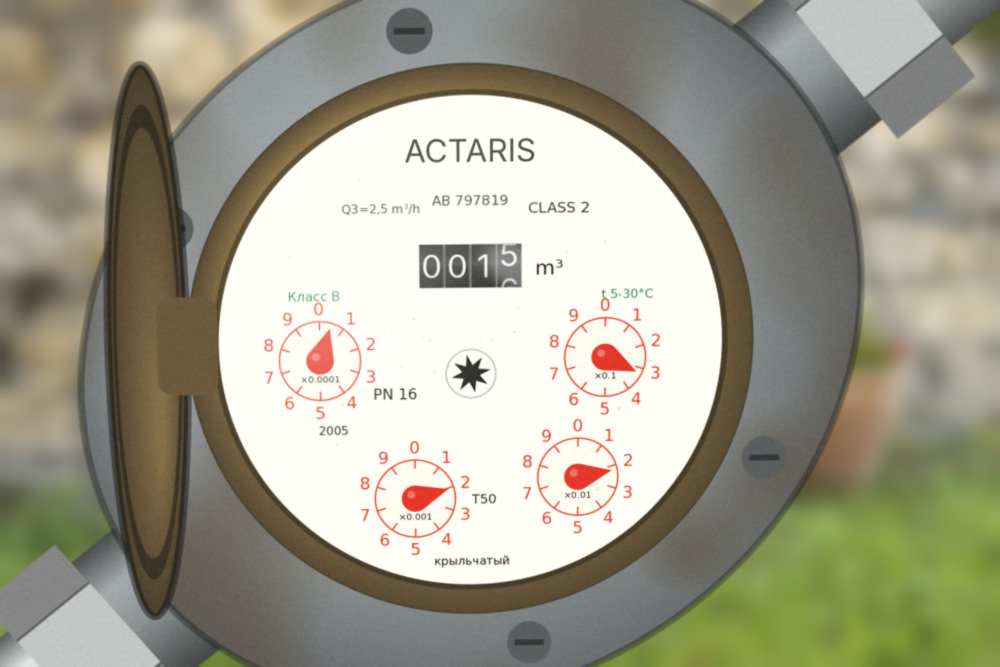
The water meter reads {"value": 15.3220, "unit": "m³"}
